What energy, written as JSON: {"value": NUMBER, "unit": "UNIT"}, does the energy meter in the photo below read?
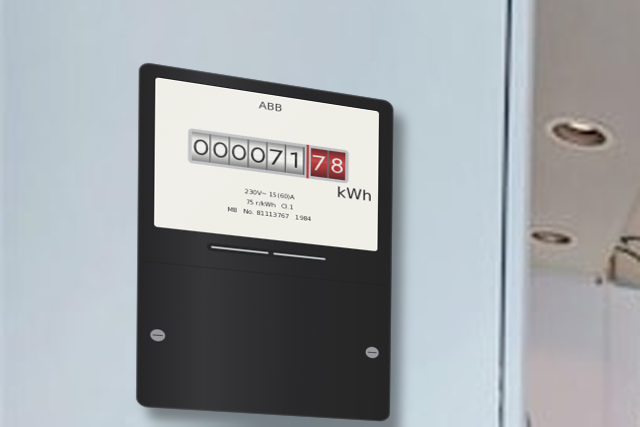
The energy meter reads {"value": 71.78, "unit": "kWh"}
